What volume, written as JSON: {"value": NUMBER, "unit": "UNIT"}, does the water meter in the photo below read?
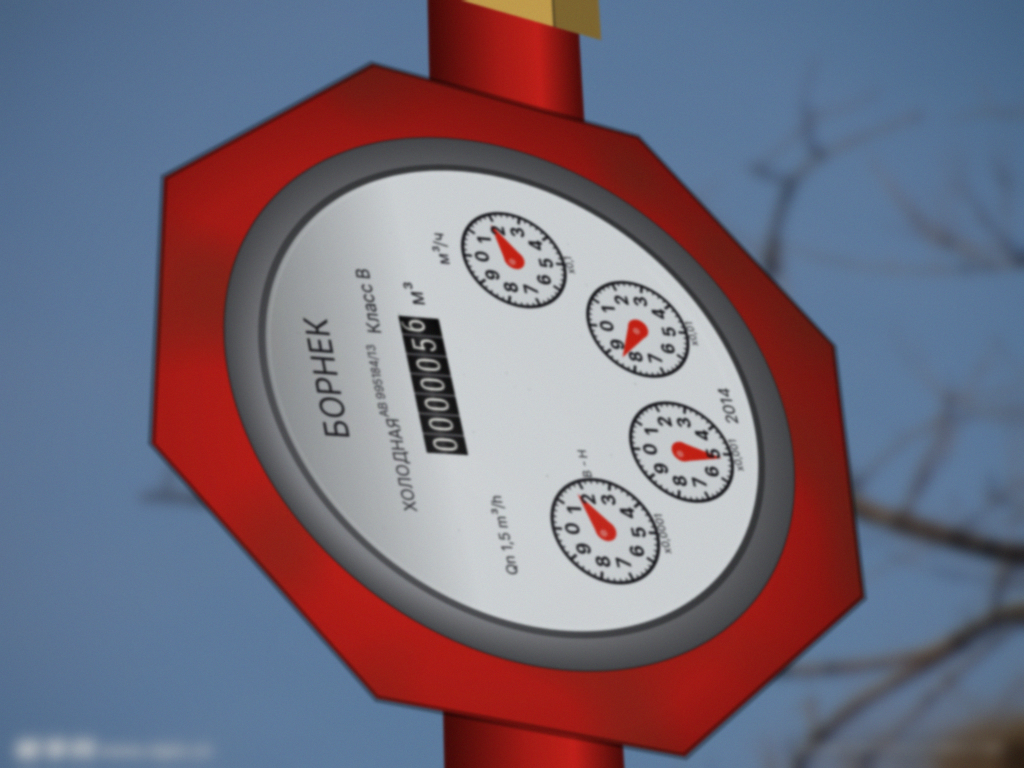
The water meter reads {"value": 56.1851, "unit": "m³"}
